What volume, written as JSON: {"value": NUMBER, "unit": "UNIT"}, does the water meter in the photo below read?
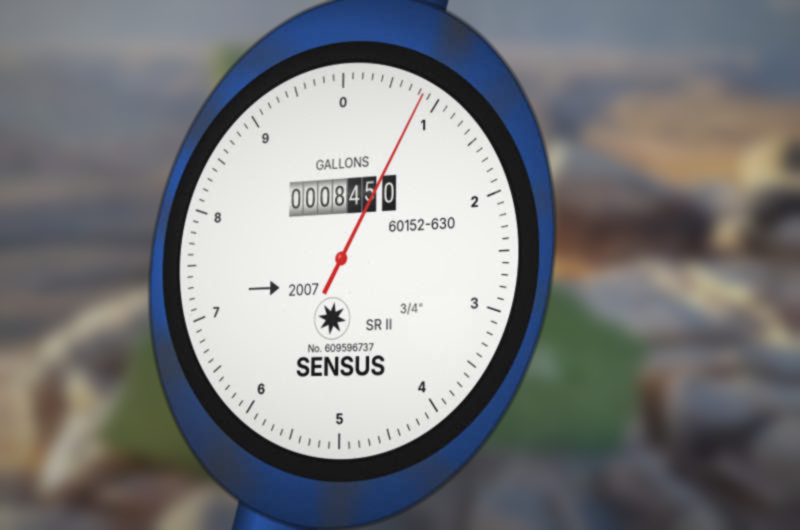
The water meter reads {"value": 8450.8, "unit": "gal"}
